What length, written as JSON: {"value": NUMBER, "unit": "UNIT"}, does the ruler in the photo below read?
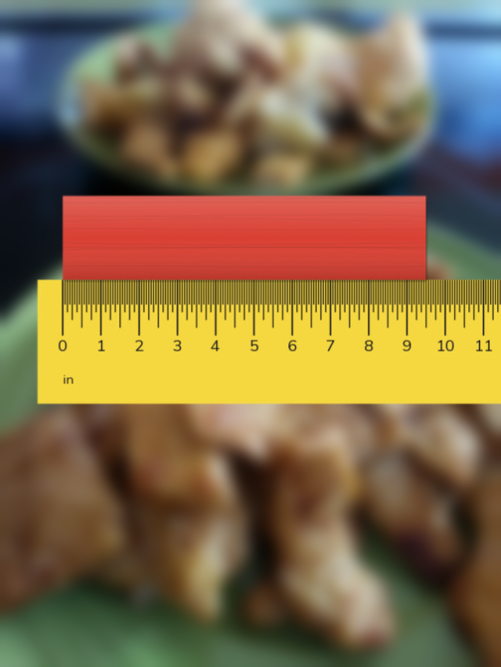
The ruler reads {"value": 9.5, "unit": "in"}
